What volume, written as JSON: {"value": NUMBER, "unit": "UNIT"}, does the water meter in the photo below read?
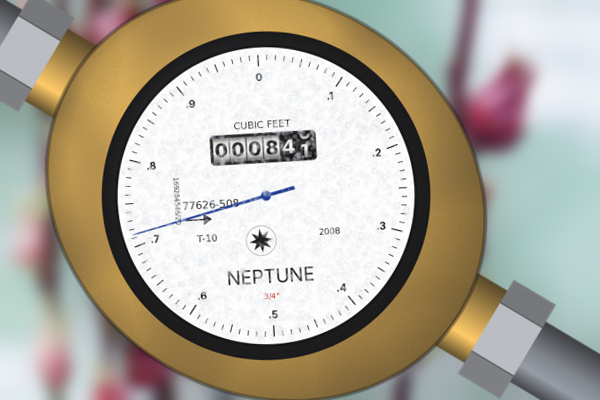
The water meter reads {"value": 840.71, "unit": "ft³"}
